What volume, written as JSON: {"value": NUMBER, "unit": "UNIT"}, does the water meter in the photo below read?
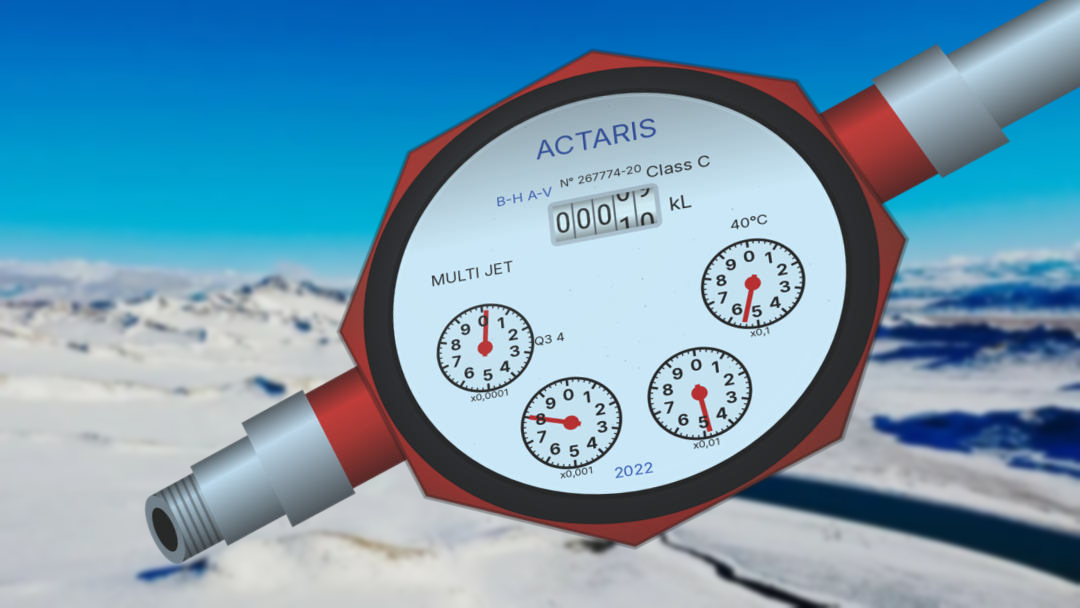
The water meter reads {"value": 9.5480, "unit": "kL"}
